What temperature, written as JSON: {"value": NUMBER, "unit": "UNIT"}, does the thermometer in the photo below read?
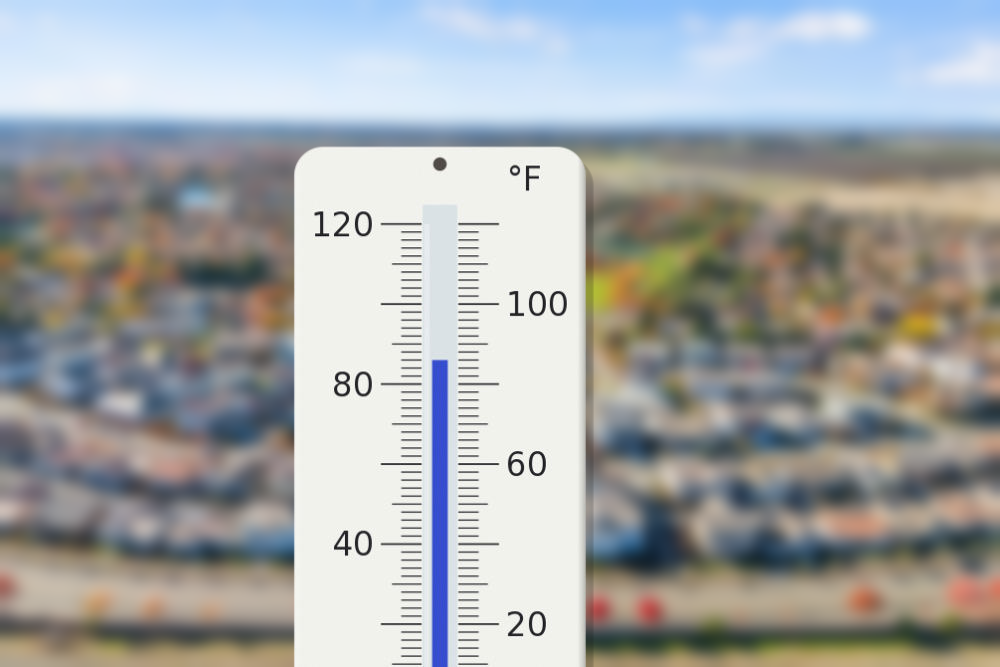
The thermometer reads {"value": 86, "unit": "°F"}
